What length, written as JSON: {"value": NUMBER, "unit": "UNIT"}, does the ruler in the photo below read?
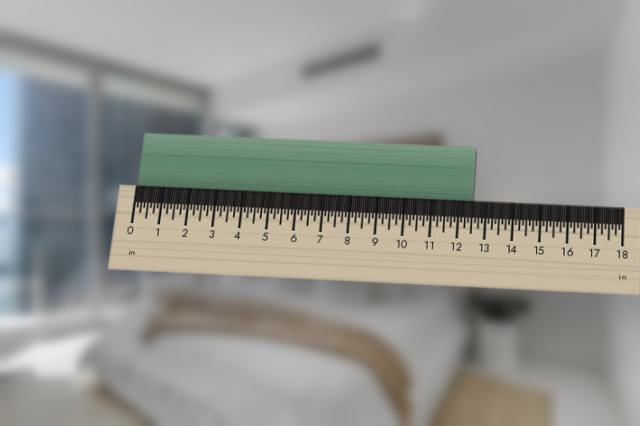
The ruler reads {"value": 12.5, "unit": "in"}
